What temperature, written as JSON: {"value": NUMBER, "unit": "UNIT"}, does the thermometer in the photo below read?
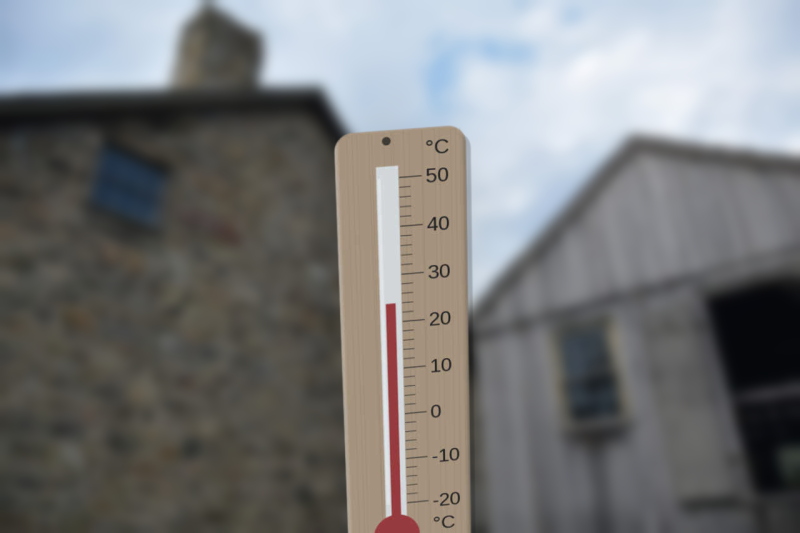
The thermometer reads {"value": 24, "unit": "°C"}
